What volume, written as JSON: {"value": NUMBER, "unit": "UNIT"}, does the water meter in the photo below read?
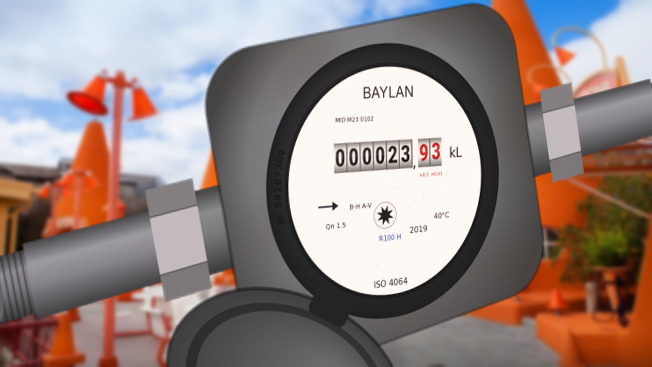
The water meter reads {"value": 23.93, "unit": "kL"}
